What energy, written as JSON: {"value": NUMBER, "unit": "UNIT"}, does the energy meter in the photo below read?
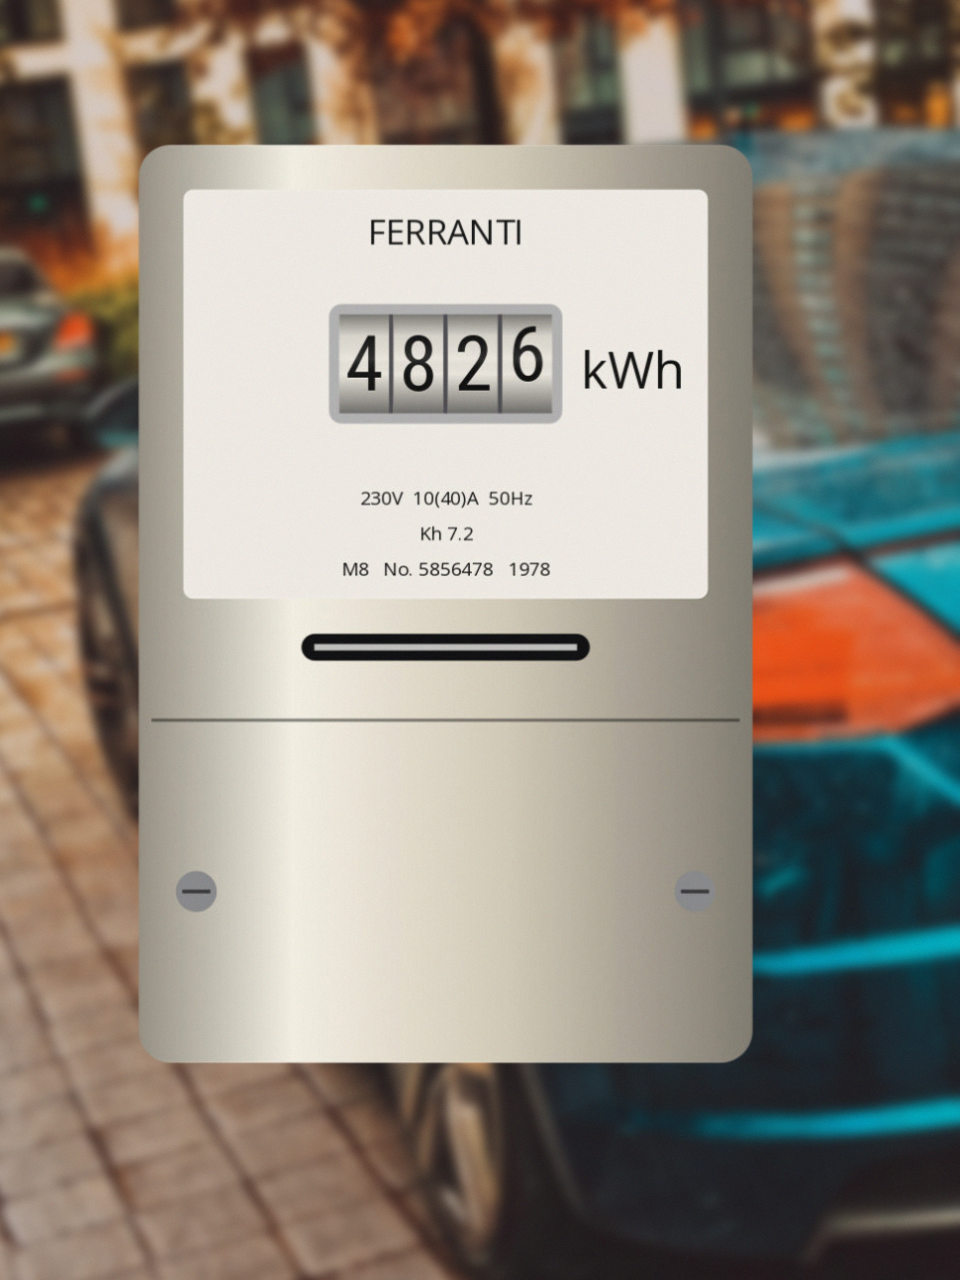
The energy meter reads {"value": 4826, "unit": "kWh"}
